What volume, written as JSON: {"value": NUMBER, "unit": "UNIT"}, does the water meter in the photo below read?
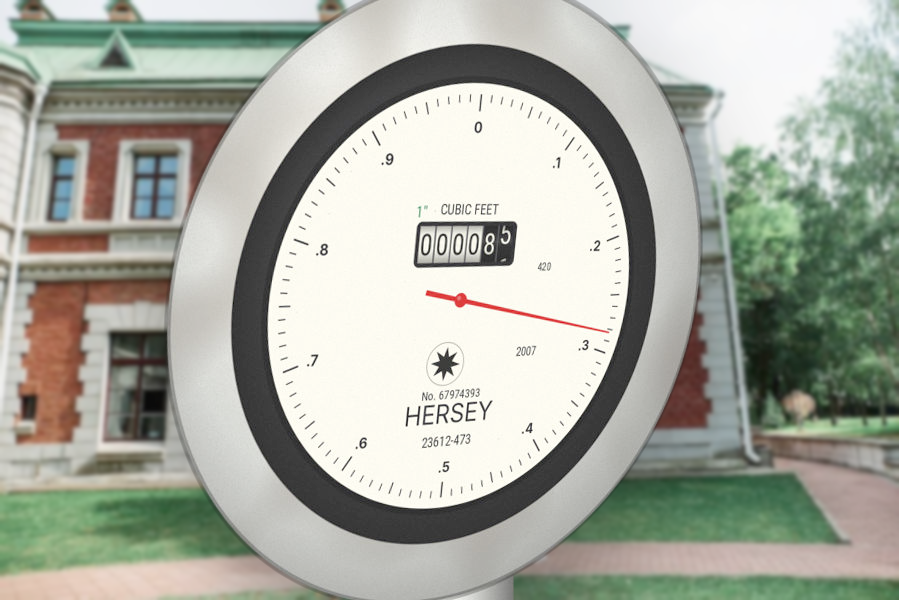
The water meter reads {"value": 85.28, "unit": "ft³"}
